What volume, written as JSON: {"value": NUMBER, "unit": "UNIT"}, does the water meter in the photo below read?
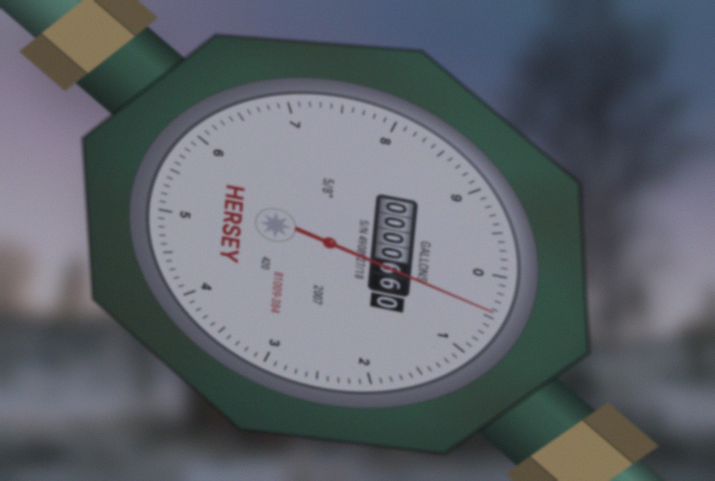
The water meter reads {"value": 660.4, "unit": "gal"}
